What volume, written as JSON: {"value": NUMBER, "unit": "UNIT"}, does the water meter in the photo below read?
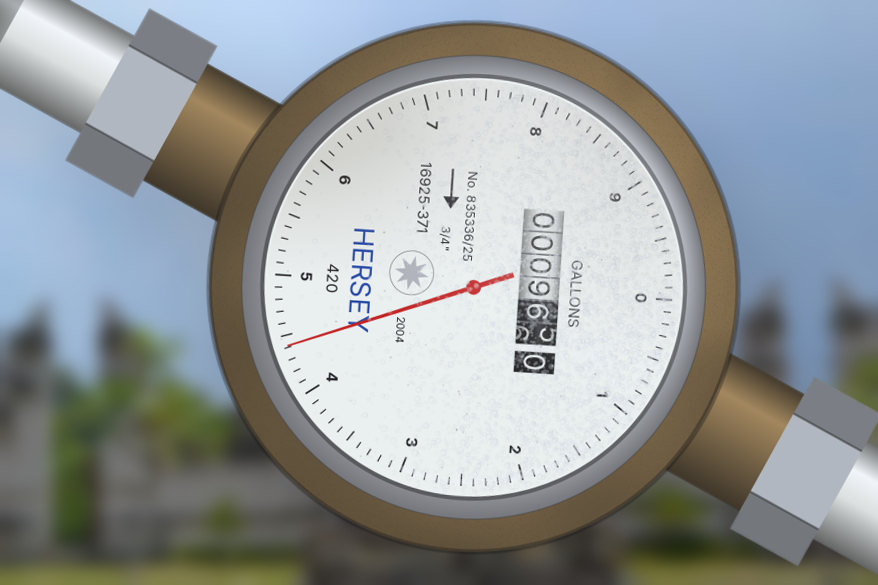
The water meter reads {"value": 9654.4, "unit": "gal"}
